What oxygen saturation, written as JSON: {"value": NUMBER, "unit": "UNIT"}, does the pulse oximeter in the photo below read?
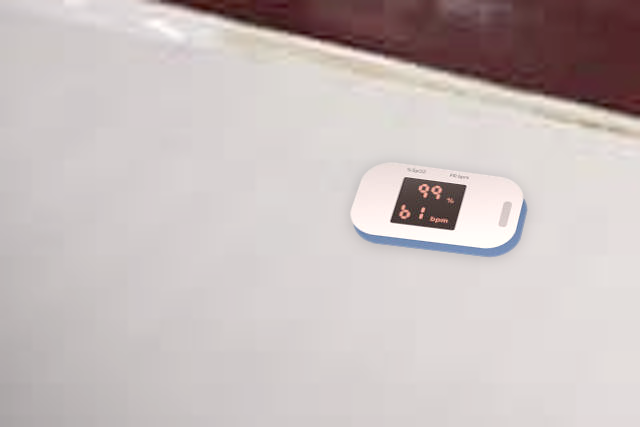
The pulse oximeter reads {"value": 99, "unit": "%"}
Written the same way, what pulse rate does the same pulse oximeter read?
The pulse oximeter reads {"value": 61, "unit": "bpm"}
